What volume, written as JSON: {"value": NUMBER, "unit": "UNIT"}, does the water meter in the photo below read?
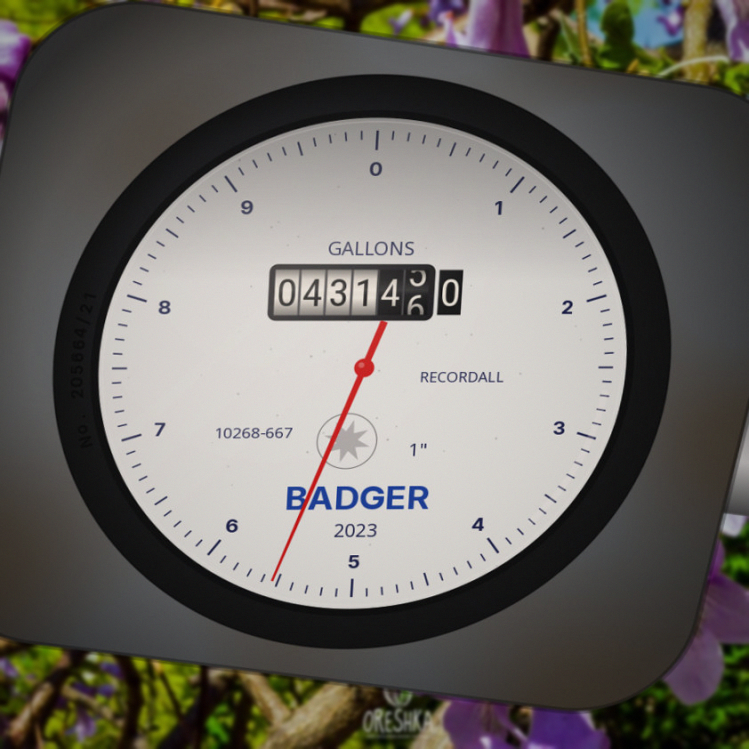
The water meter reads {"value": 431455.5, "unit": "gal"}
